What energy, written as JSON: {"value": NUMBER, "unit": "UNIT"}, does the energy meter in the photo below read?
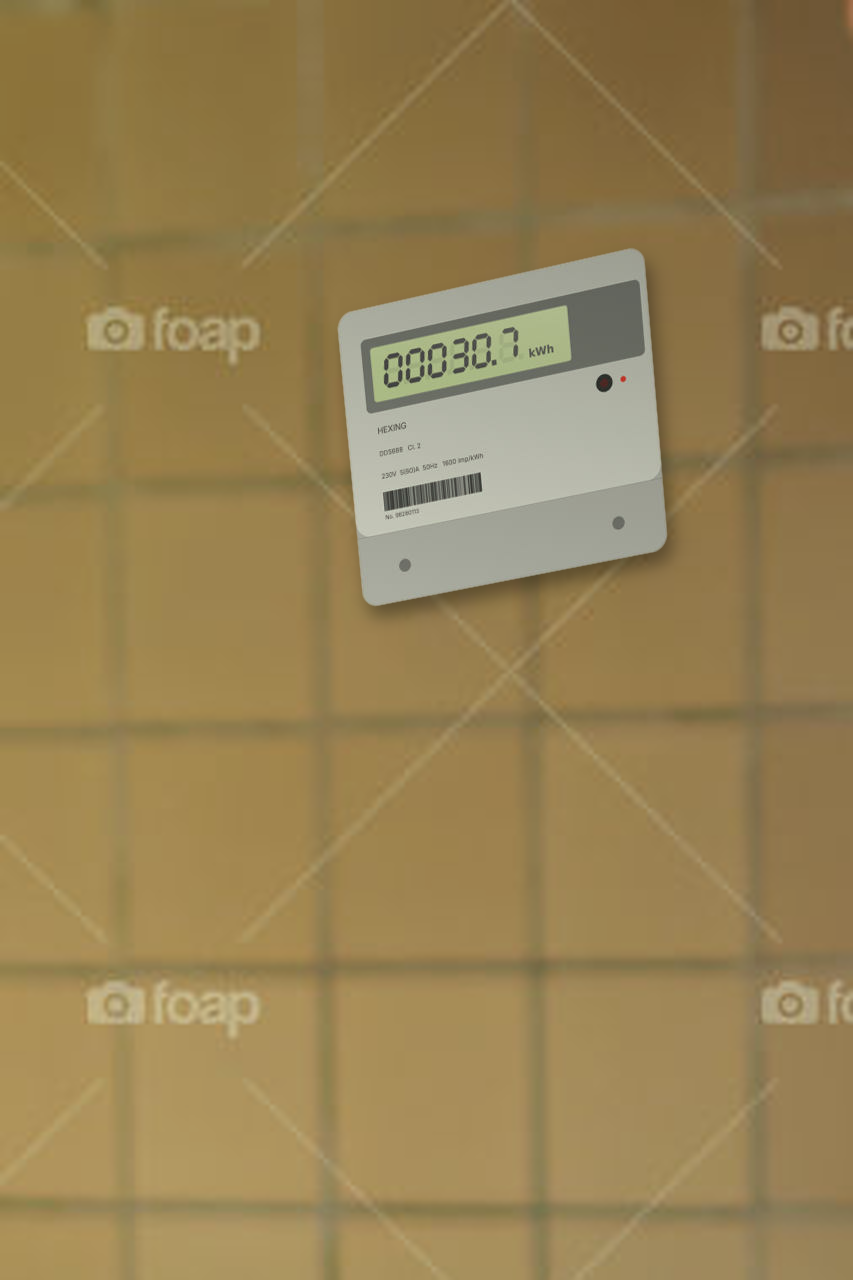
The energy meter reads {"value": 30.7, "unit": "kWh"}
